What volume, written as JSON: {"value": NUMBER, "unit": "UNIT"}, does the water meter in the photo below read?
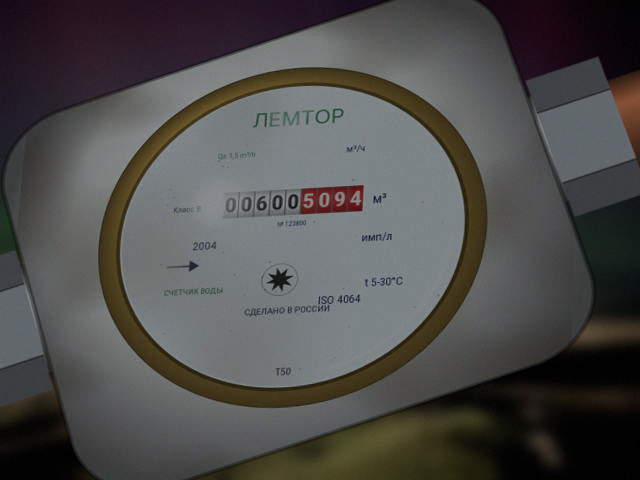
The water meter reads {"value": 600.5094, "unit": "m³"}
